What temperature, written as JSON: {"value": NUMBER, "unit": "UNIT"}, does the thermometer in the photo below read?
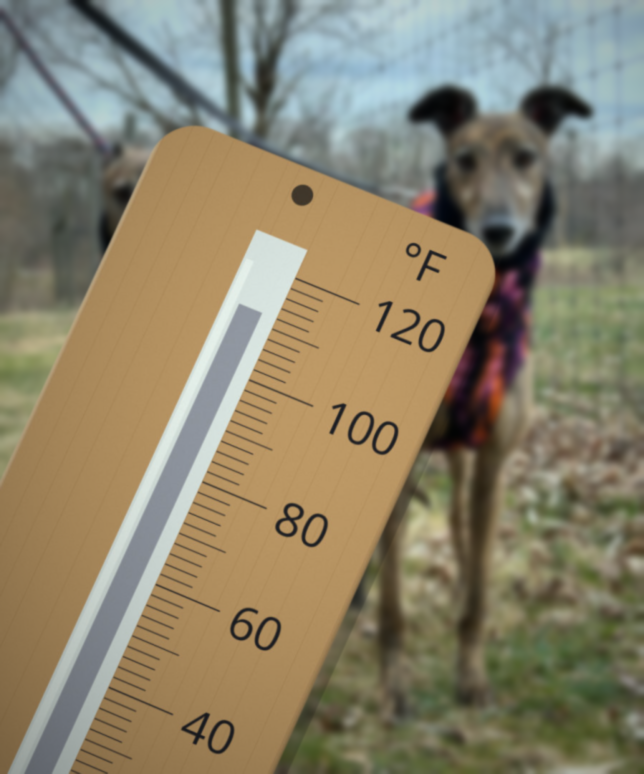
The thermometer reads {"value": 112, "unit": "°F"}
